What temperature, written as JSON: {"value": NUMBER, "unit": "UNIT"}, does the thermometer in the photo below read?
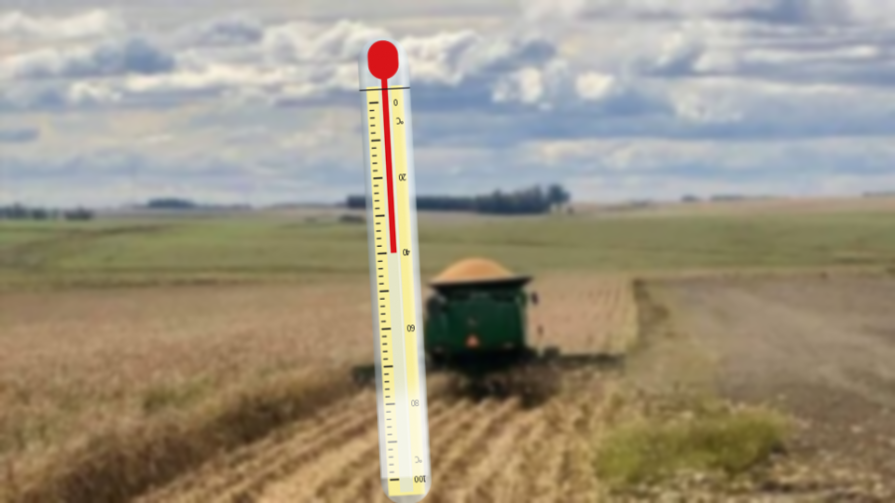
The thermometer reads {"value": 40, "unit": "°C"}
